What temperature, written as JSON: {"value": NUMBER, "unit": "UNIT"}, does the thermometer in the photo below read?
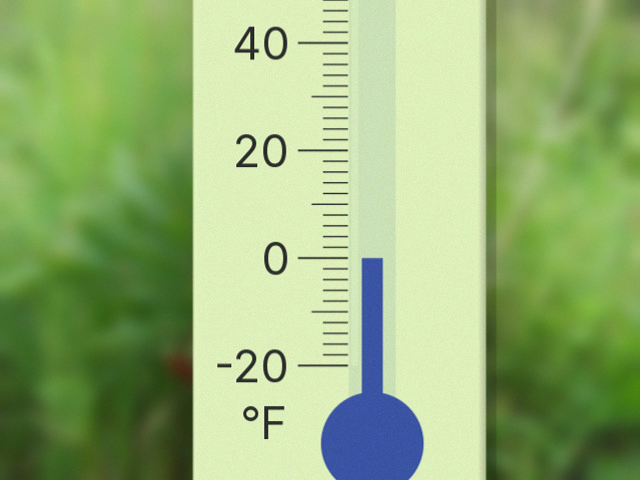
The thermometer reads {"value": 0, "unit": "°F"}
